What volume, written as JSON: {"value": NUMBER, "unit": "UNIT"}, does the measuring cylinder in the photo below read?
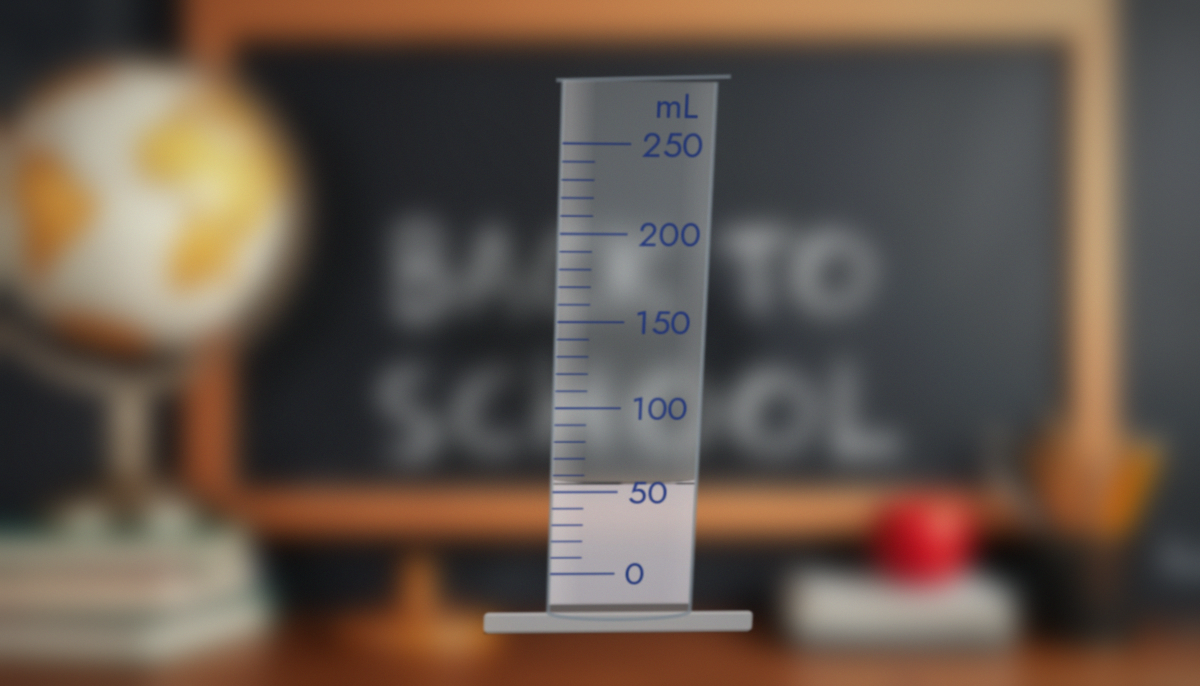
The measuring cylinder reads {"value": 55, "unit": "mL"}
